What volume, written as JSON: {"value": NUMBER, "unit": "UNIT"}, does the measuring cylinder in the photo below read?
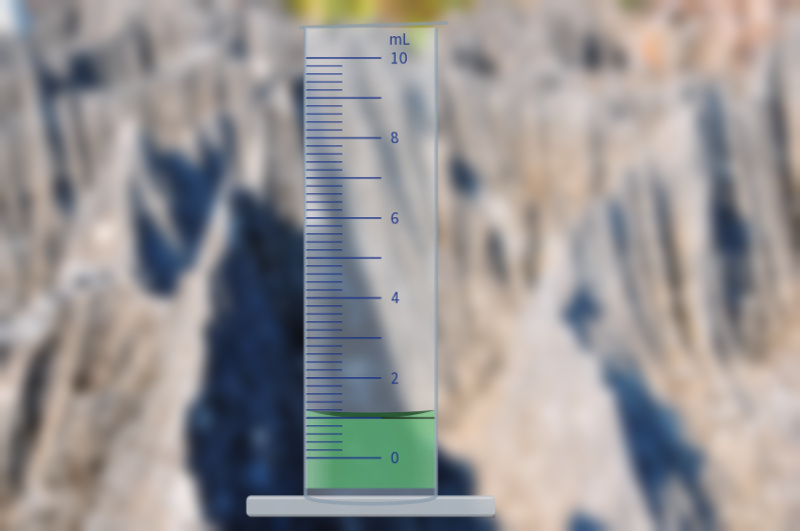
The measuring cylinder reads {"value": 1, "unit": "mL"}
